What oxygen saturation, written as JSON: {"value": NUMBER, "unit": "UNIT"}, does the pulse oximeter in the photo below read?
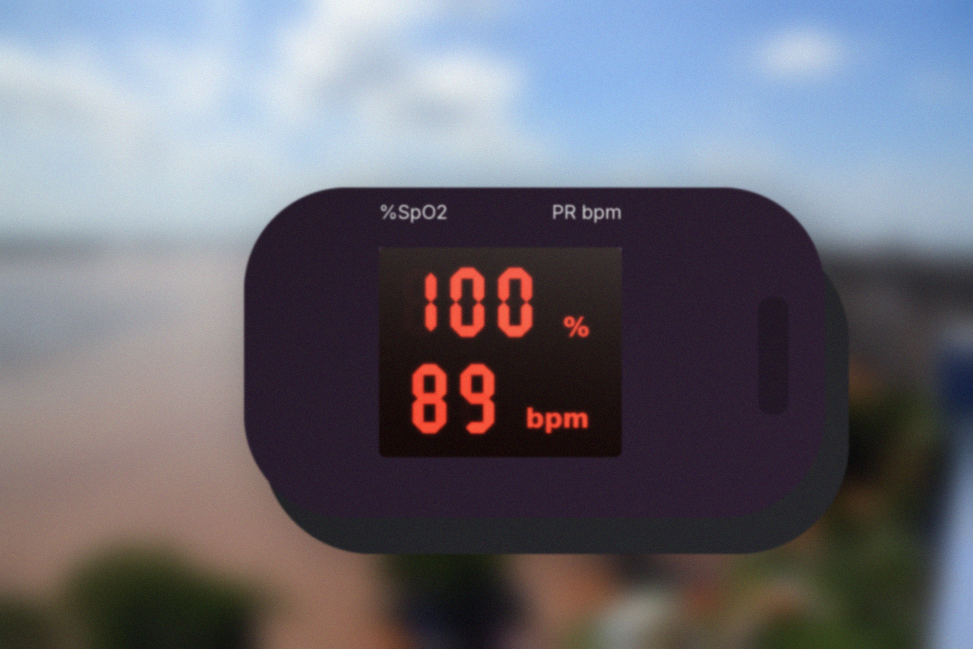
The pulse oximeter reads {"value": 100, "unit": "%"}
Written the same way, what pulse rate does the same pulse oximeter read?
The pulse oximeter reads {"value": 89, "unit": "bpm"}
